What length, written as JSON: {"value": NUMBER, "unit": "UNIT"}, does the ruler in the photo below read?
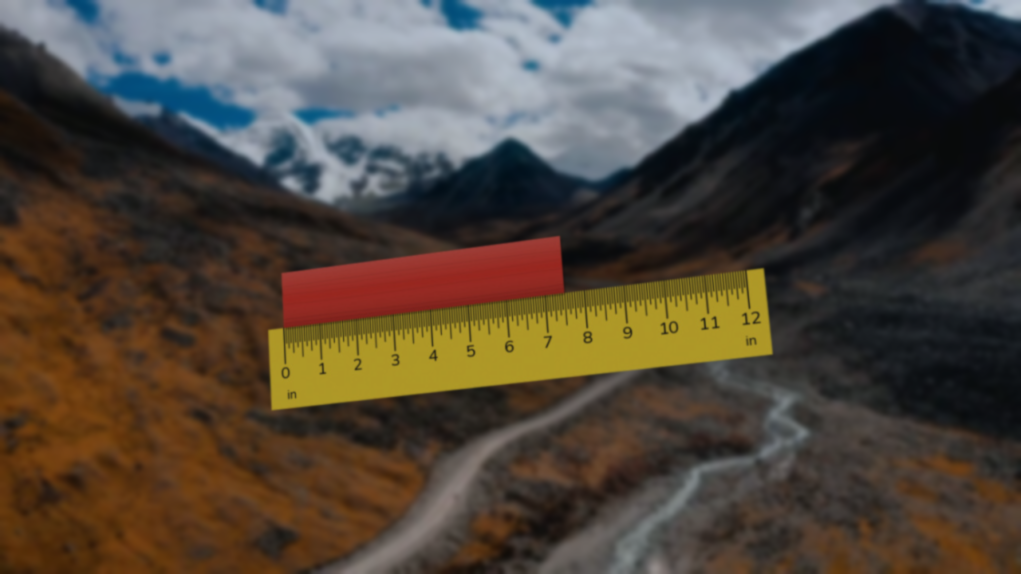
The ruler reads {"value": 7.5, "unit": "in"}
